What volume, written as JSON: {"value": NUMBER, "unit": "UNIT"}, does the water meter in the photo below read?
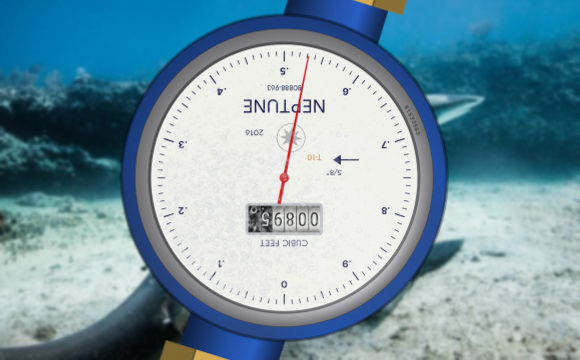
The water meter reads {"value": 8957.53, "unit": "ft³"}
